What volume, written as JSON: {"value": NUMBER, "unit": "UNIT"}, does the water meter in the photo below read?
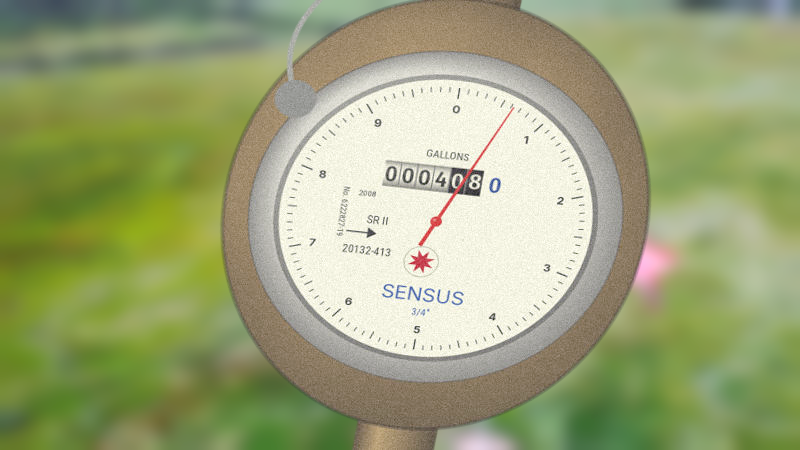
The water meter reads {"value": 4080.6, "unit": "gal"}
